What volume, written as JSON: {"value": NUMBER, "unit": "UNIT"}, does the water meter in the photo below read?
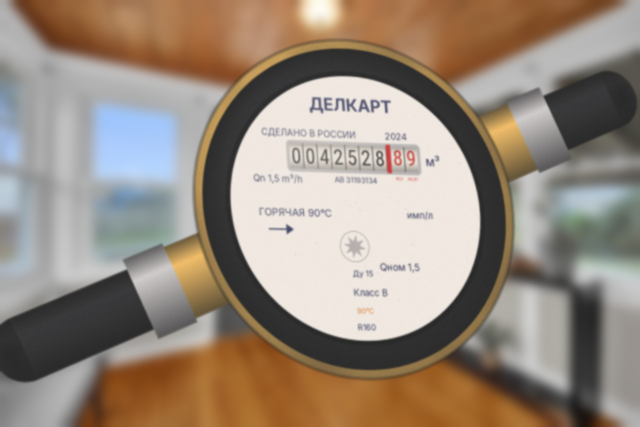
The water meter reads {"value": 42528.89, "unit": "m³"}
